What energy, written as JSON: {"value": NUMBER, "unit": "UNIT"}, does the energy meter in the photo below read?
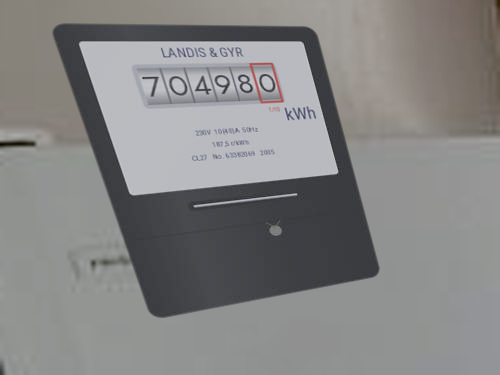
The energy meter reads {"value": 70498.0, "unit": "kWh"}
